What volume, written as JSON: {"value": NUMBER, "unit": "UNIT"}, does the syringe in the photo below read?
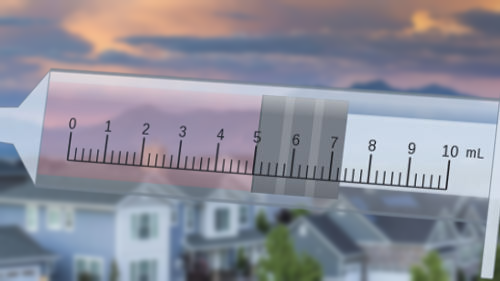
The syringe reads {"value": 5, "unit": "mL"}
